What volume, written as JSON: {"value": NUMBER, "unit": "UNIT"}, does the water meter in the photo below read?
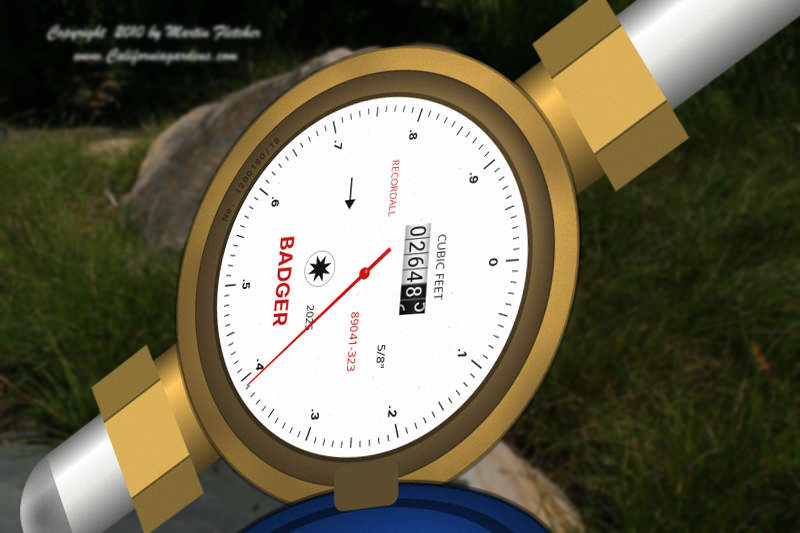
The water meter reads {"value": 26485.39, "unit": "ft³"}
